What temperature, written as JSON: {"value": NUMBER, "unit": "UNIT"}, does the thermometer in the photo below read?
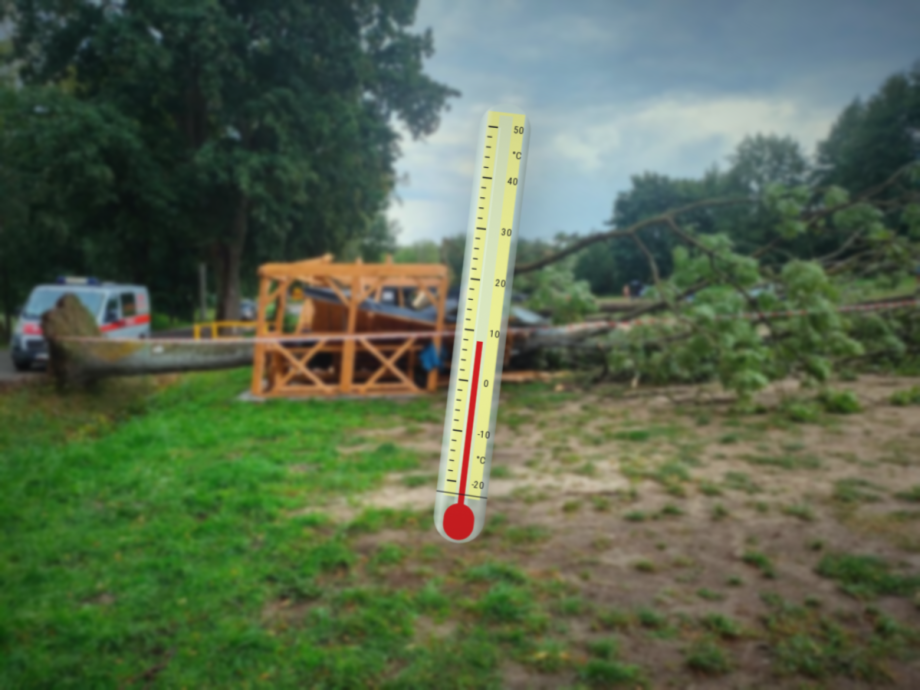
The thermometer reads {"value": 8, "unit": "°C"}
